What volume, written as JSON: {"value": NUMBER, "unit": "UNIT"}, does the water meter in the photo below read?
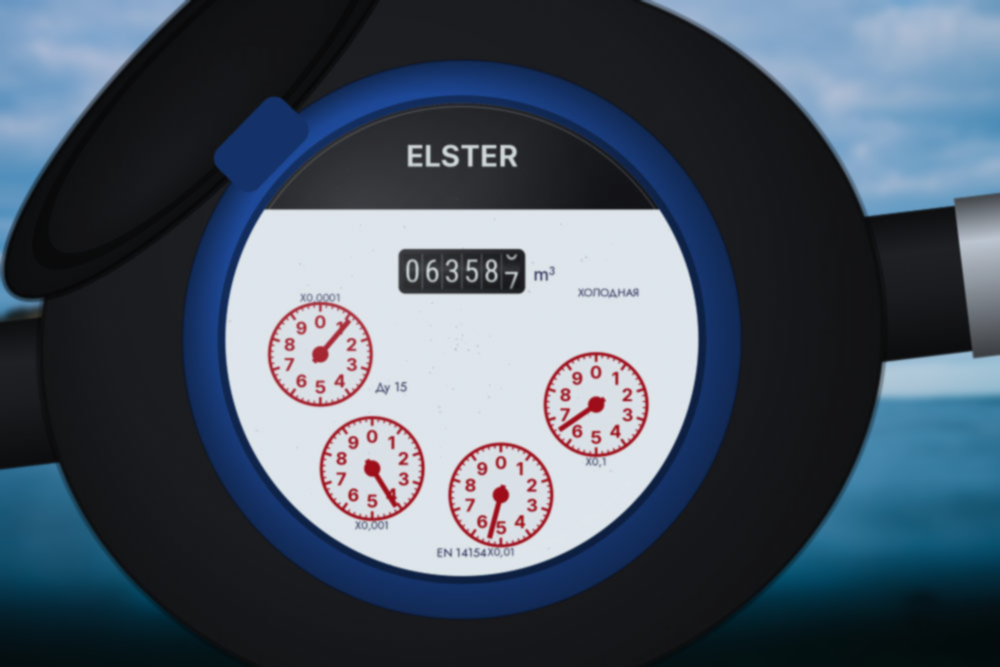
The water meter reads {"value": 63586.6541, "unit": "m³"}
